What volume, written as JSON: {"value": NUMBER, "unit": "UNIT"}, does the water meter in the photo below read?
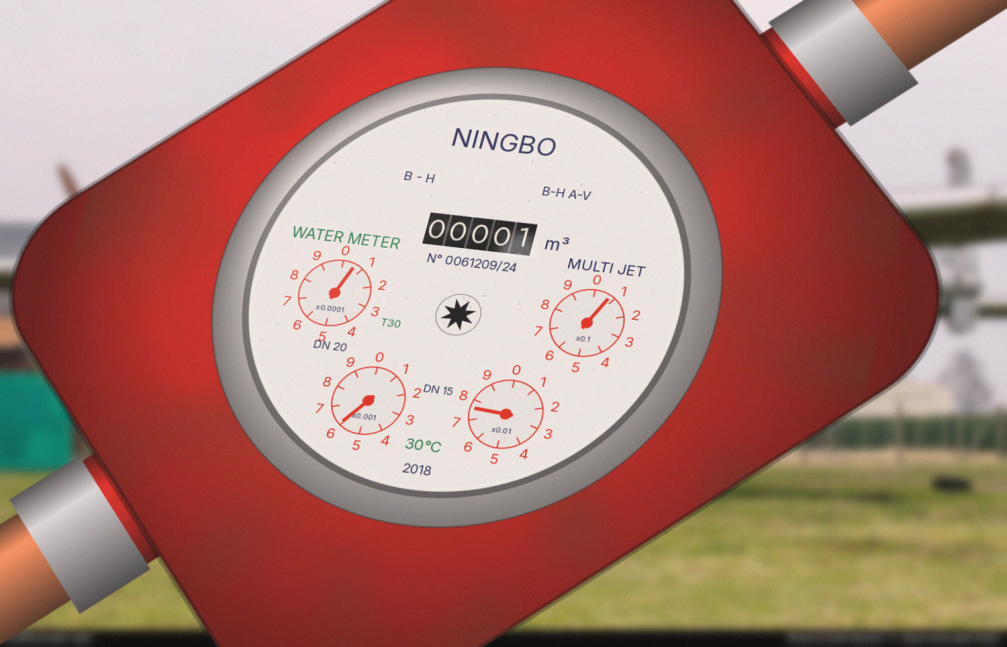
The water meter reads {"value": 1.0760, "unit": "m³"}
